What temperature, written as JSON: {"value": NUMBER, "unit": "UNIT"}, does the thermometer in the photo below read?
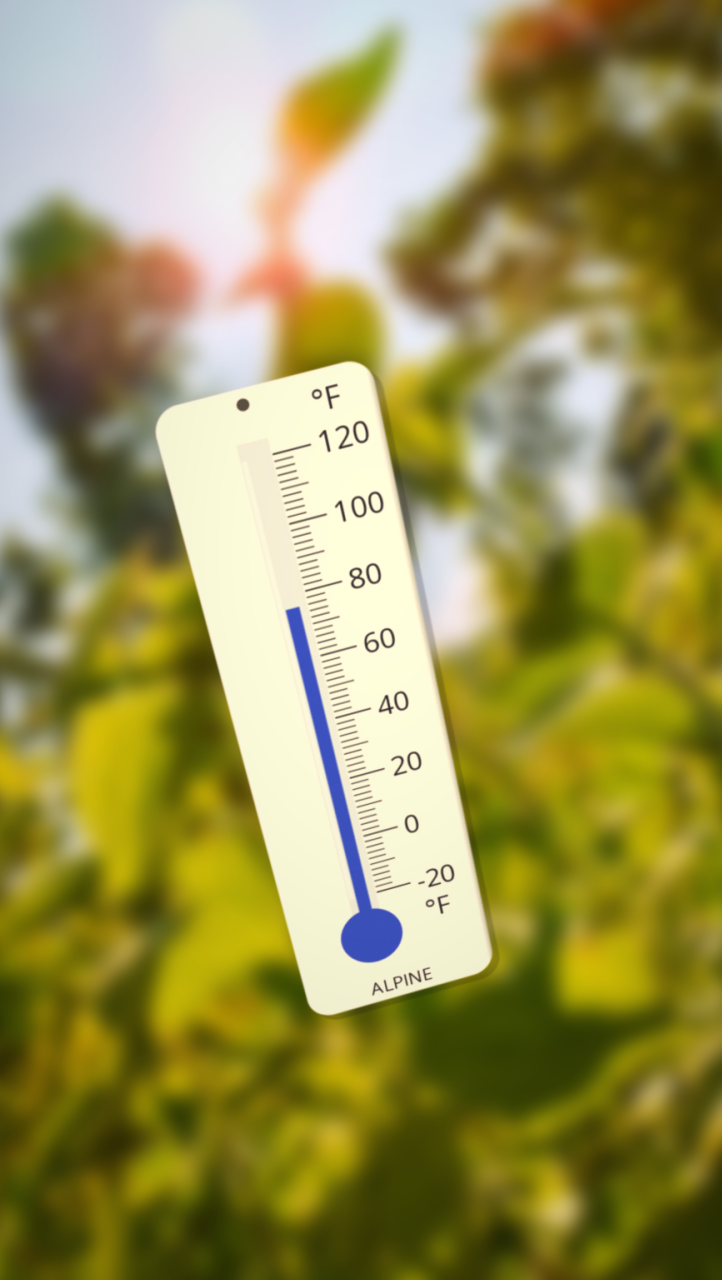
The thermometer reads {"value": 76, "unit": "°F"}
